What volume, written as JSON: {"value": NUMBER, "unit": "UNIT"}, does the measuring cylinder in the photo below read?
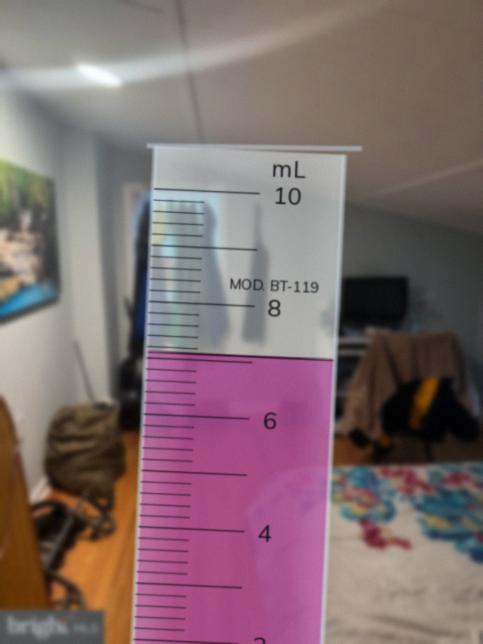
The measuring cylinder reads {"value": 7.1, "unit": "mL"}
